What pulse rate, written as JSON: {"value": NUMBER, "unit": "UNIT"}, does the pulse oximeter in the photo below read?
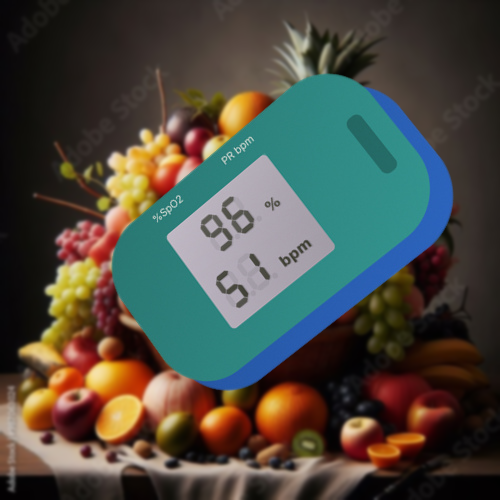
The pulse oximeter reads {"value": 51, "unit": "bpm"}
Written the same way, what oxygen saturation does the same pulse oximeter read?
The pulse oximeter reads {"value": 96, "unit": "%"}
